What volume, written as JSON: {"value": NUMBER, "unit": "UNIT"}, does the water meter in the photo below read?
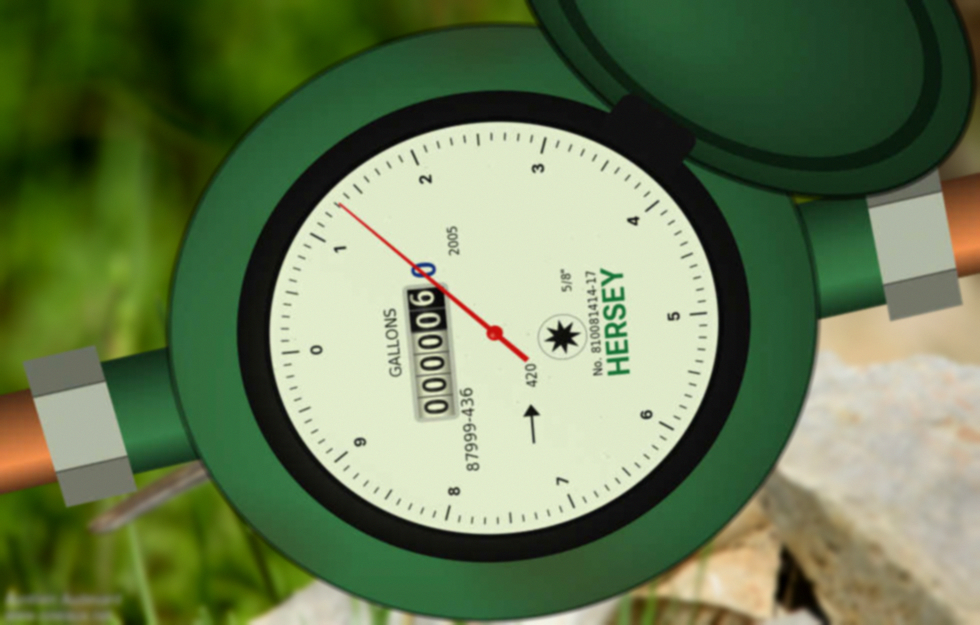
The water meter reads {"value": 61.3, "unit": "gal"}
